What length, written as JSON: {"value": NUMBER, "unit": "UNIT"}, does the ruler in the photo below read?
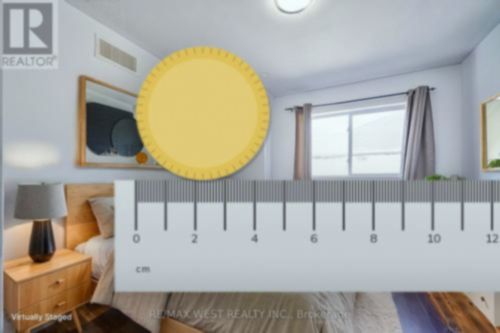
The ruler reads {"value": 4.5, "unit": "cm"}
